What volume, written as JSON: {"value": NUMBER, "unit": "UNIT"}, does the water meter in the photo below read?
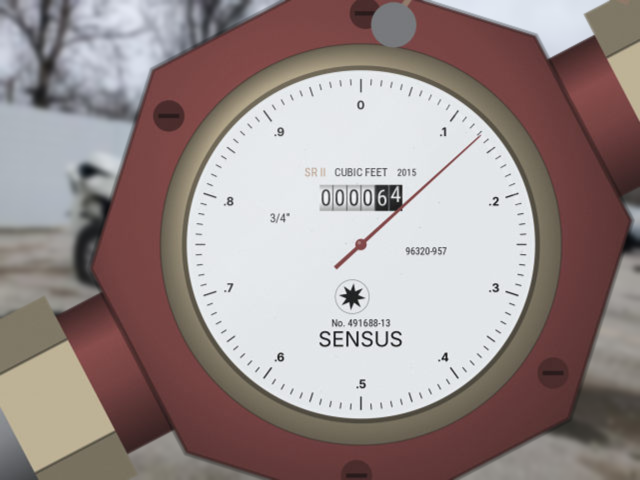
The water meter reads {"value": 64.13, "unit": "ft³"}
